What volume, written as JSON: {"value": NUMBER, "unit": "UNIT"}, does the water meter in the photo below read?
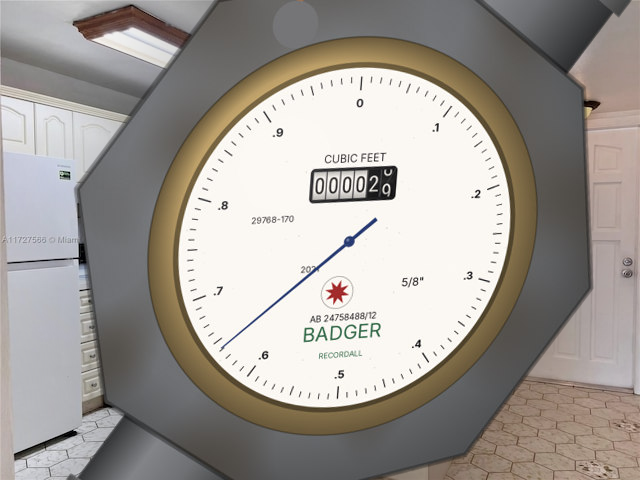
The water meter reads {"value": 28.64, "unit": "ft³"}
